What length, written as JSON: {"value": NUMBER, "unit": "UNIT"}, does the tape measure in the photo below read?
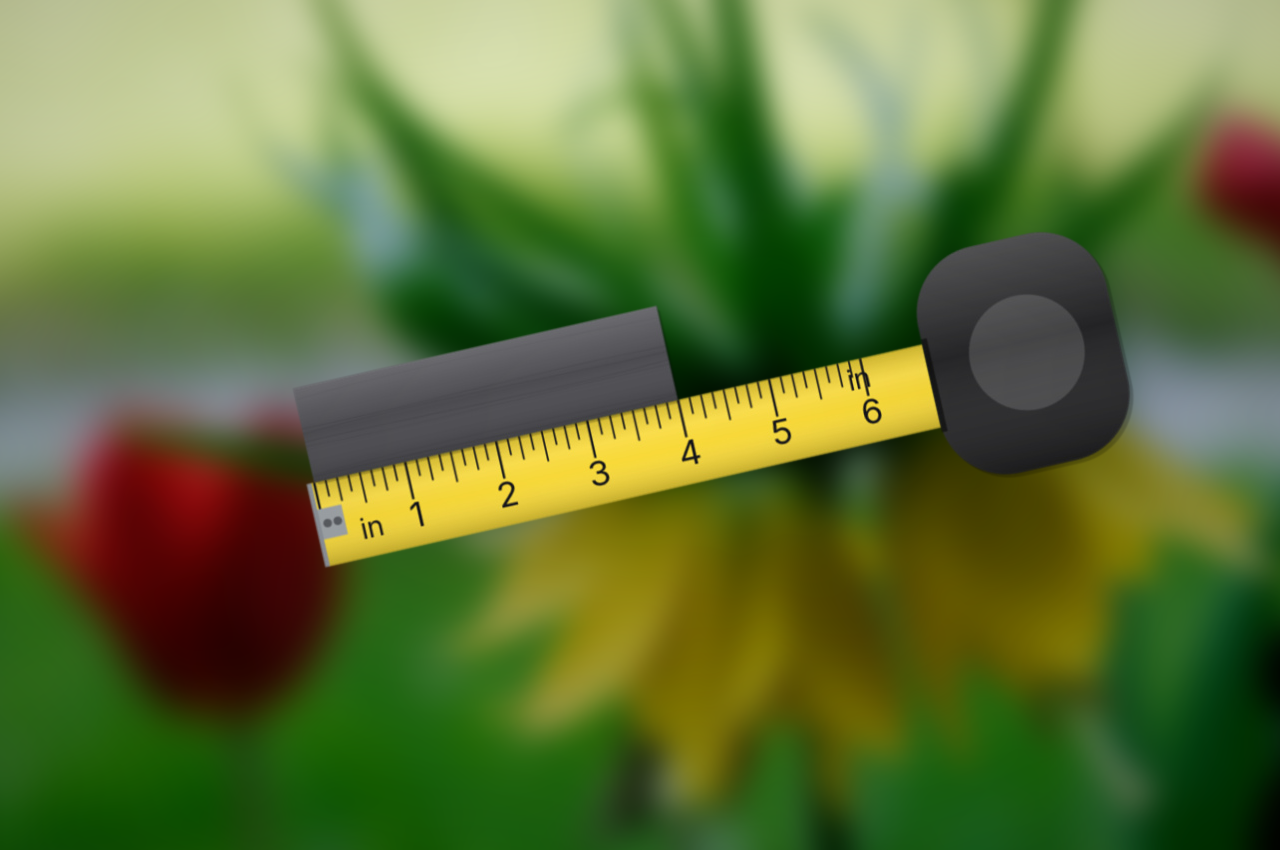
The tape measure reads {"value": 4, "unit": "in"}
